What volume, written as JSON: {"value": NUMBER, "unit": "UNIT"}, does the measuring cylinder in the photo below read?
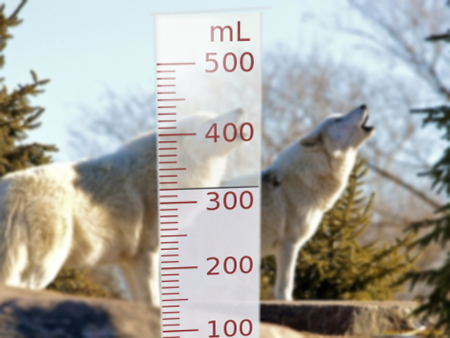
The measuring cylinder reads {"value": 320, "unit": "mL"}
